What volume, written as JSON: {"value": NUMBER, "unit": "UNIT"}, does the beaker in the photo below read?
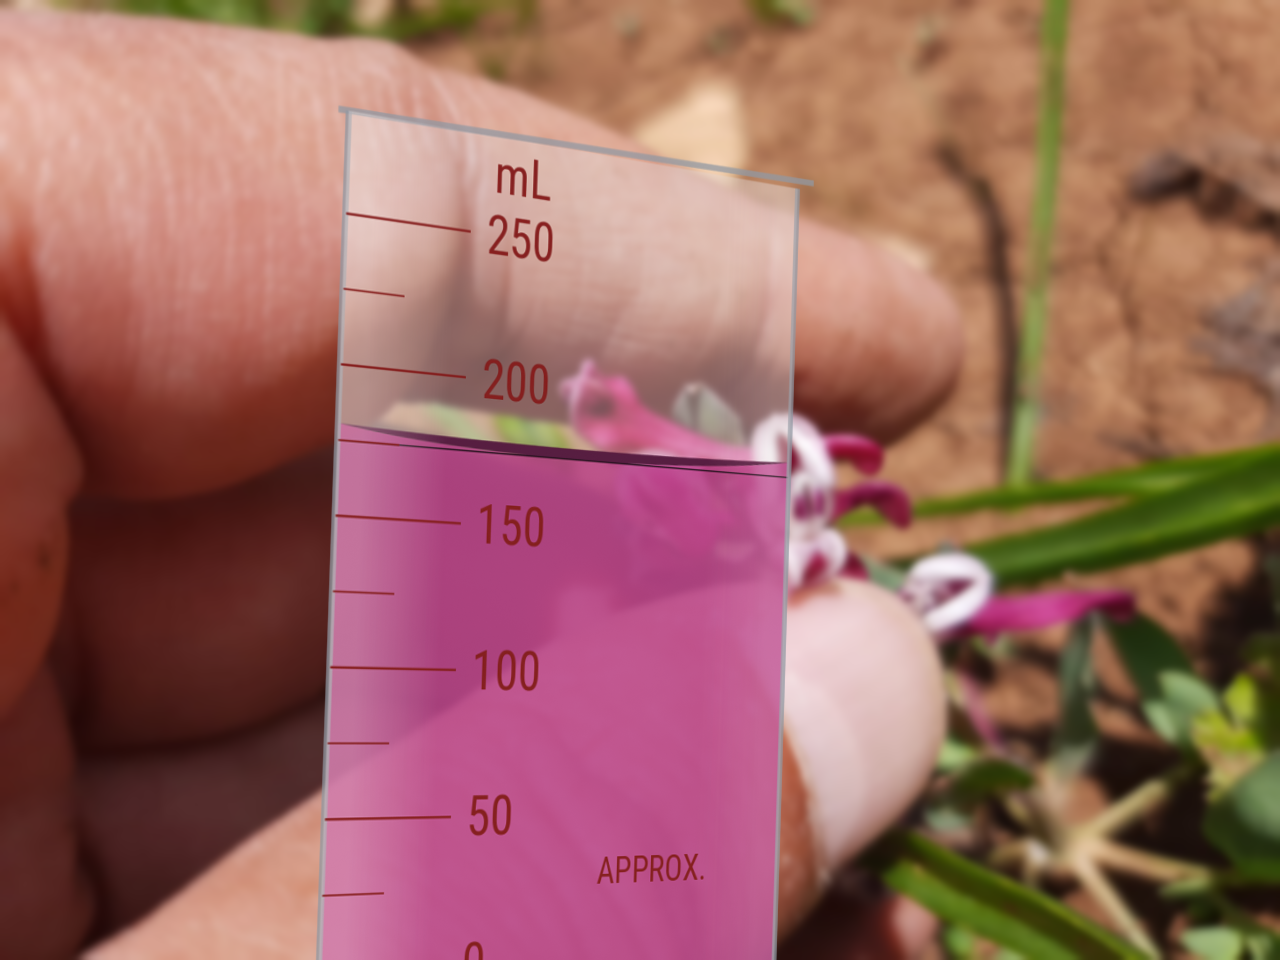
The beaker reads {"value": 175, "unit": "mL"}
